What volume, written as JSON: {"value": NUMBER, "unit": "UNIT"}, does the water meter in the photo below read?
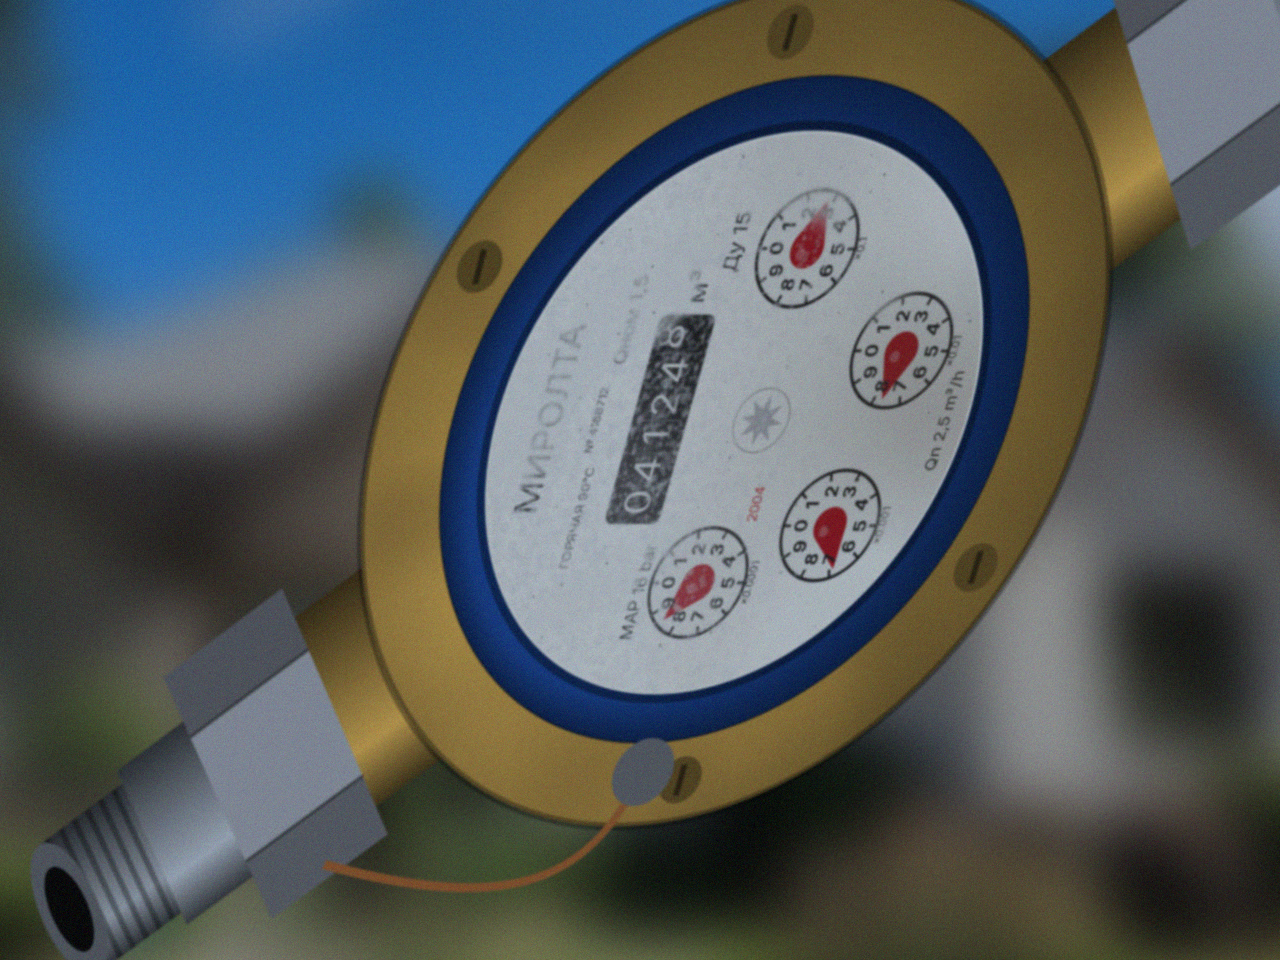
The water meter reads {"value": 41248.2768, "unit": "m³"}
